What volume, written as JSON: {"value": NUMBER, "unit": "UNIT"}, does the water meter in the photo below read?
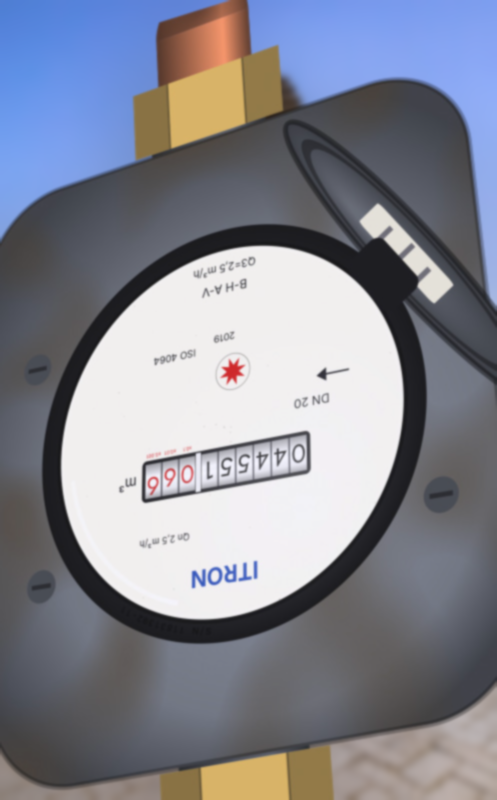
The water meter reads {"value": 44551.066, "unit": "m³"}
